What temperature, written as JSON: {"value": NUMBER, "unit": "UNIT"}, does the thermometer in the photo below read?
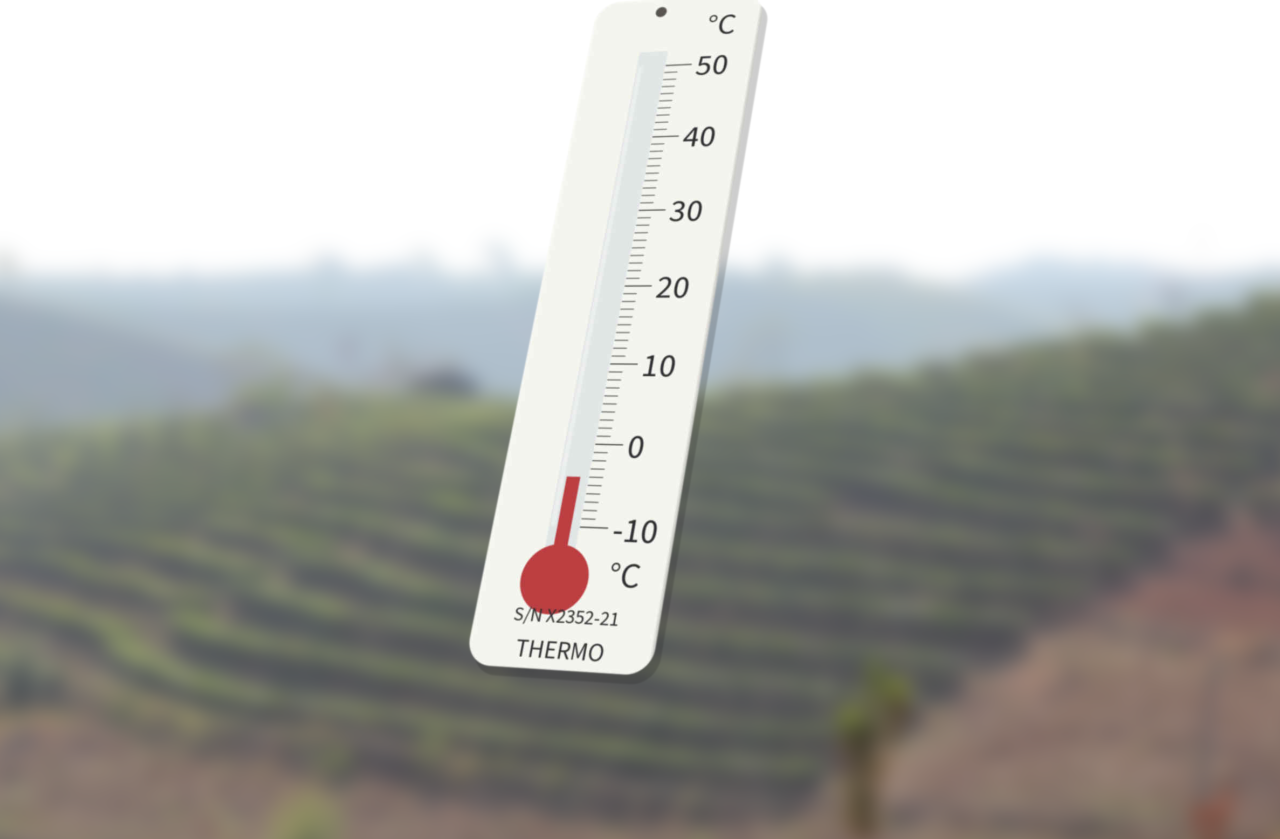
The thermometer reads {"value": -4, "unit": "°C"}
